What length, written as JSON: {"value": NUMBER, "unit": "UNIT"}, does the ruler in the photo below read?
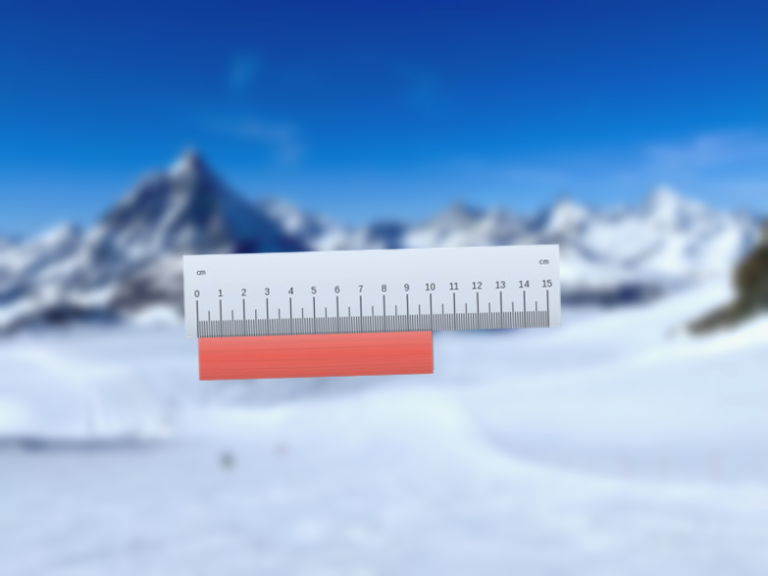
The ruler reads {"value": 10, "unit": "cm"}
